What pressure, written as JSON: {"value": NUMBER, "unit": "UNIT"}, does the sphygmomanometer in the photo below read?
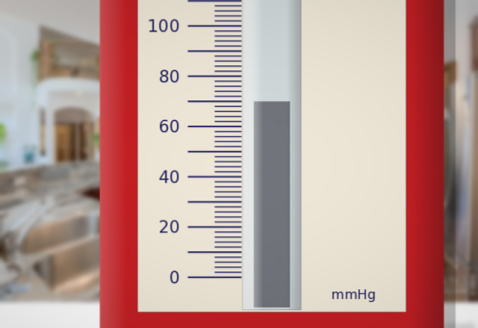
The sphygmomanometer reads {"value": 70, "unit": "mmHg"}
